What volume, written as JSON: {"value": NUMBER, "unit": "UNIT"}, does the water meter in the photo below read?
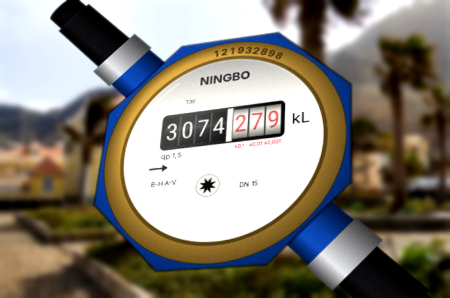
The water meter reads {"value": 3074.279, "unit": "kL"}
